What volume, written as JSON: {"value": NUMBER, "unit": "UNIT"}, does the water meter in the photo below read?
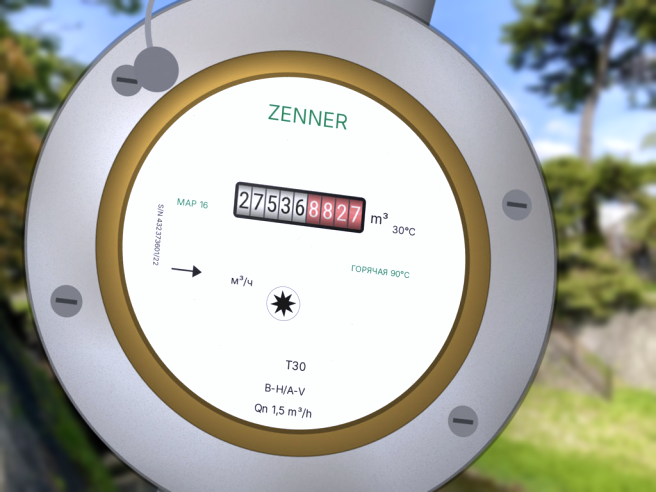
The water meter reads {"value": 27536.8827, "unit": "m³"}
